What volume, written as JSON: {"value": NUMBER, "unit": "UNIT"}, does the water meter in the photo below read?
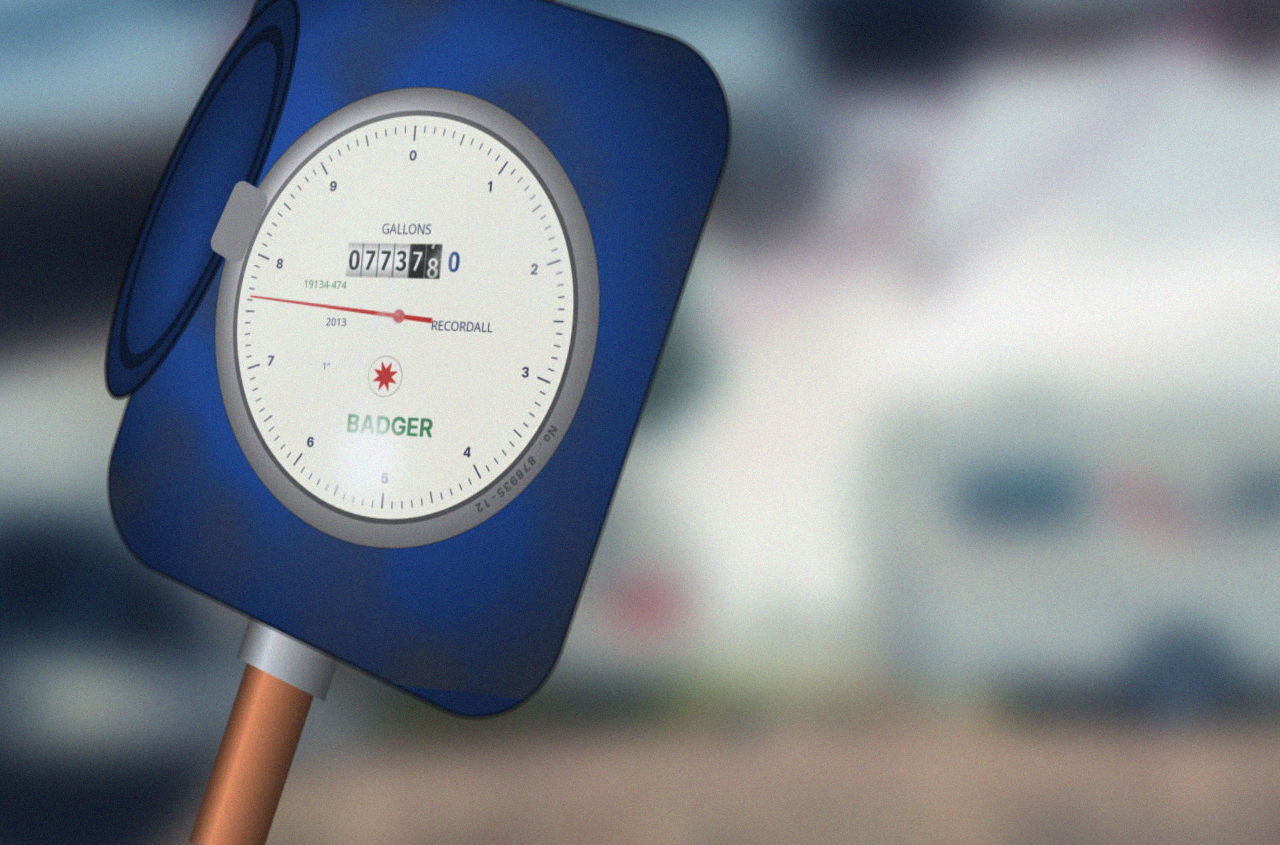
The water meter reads {"value": 773777.6, "unit": "gal"}
